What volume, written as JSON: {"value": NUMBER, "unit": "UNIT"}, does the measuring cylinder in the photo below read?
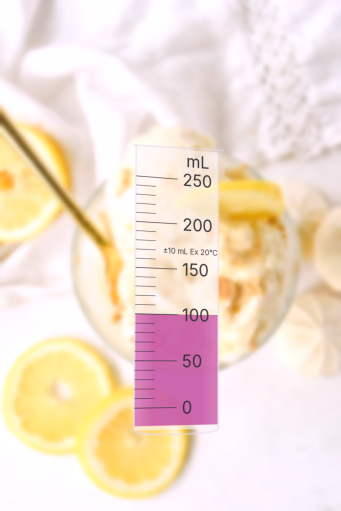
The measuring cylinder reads {"value": 100, "unit": "mL"}
